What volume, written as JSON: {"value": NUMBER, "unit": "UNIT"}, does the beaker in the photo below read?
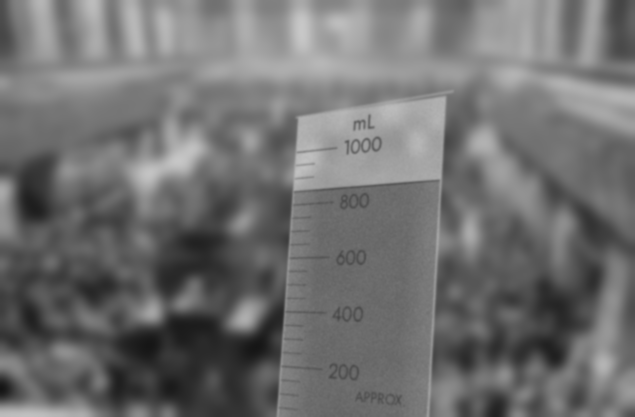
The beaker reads {"value": 850, "unit": "mL"}
